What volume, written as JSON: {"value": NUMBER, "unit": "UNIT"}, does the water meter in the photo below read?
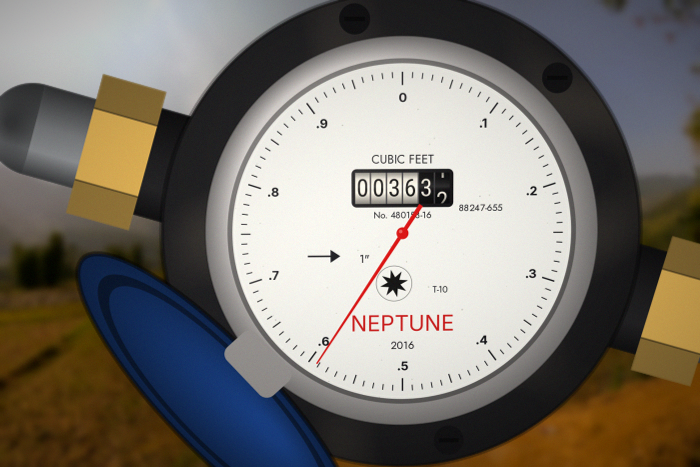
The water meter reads {"value": 3631.59, "unit": "ft³"}
